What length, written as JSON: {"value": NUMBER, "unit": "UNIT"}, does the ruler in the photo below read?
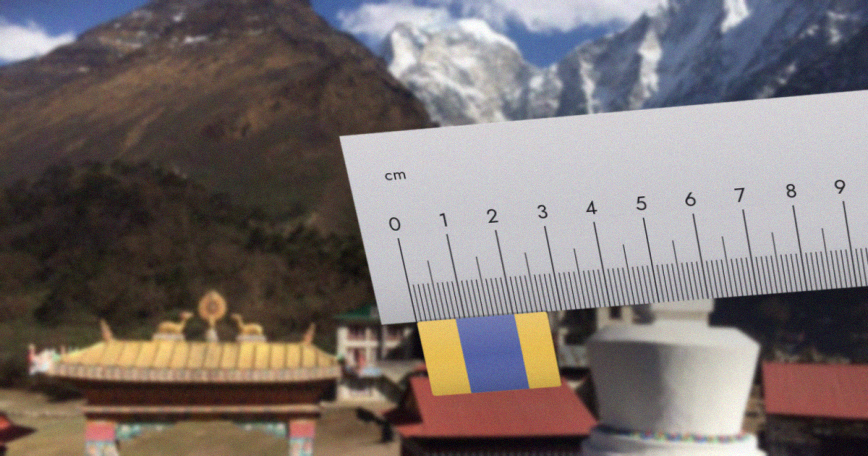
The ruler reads {"value": 2.7, "unit": "cm"}
